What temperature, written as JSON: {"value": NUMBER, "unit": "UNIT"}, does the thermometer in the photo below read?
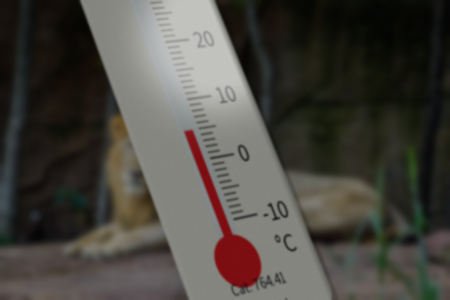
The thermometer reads {"value": 5, "unit": "°C"}
